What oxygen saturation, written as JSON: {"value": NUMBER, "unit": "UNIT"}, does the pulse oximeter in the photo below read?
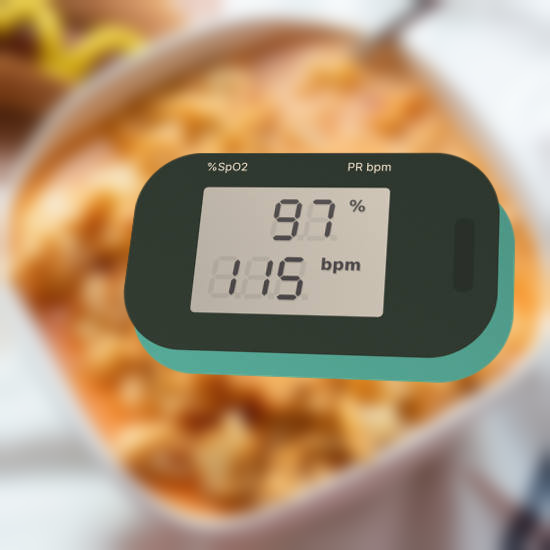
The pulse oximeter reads {"value": 97, "unit": "%"}
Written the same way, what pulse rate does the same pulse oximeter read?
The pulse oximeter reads {"value": 115, "unit": "bpm"}
